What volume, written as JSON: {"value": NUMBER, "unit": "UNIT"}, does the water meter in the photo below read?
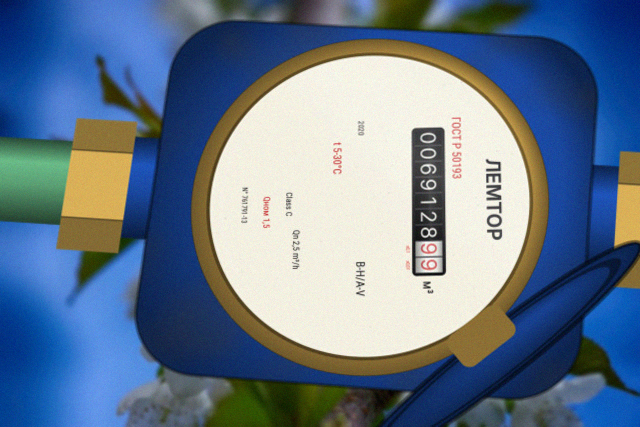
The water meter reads {"value": 69128.99, "unit": "m³"}
